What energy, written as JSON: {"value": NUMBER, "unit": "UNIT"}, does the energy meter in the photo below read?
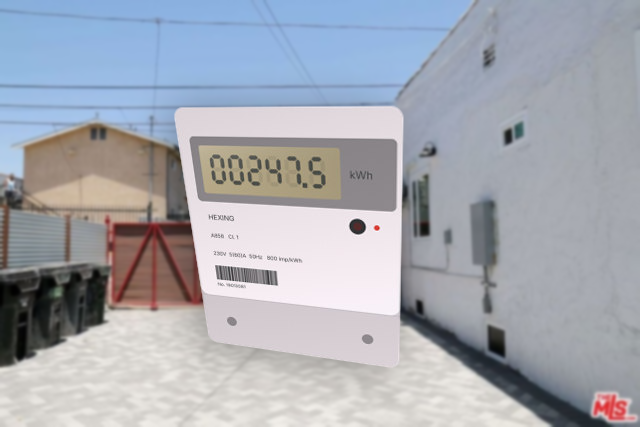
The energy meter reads {"value": 247.5, "unit": "kWh"}
